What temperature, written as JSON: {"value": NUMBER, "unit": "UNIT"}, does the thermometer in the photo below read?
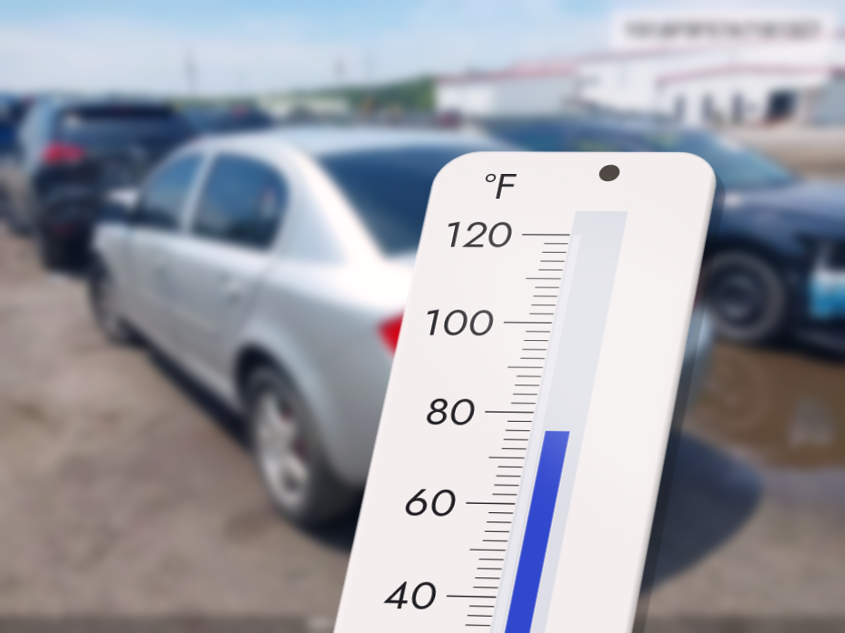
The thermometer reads {"value": 76, "unit": "°F"}
